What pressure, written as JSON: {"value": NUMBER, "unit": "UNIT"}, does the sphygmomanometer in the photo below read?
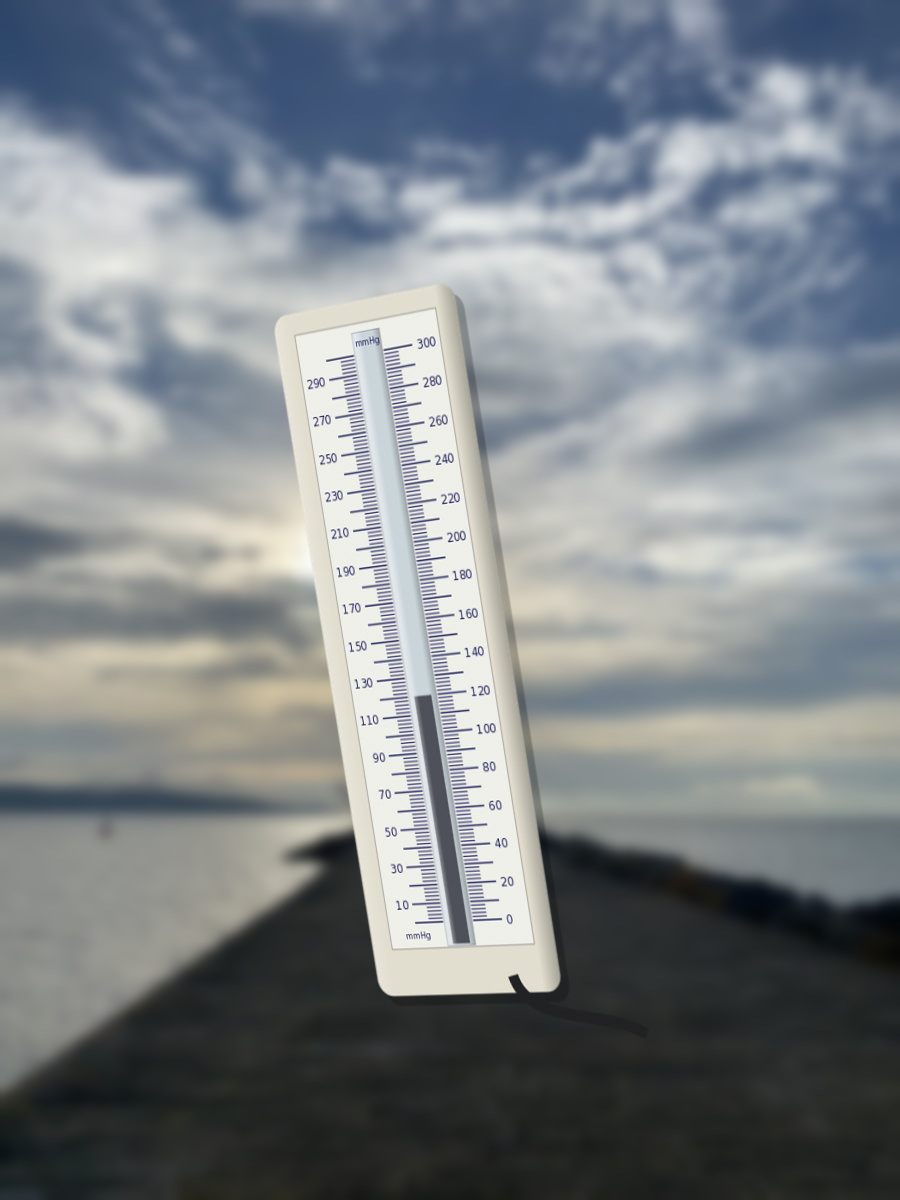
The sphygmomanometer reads {"value": 120, "unit": "mmHg"}
